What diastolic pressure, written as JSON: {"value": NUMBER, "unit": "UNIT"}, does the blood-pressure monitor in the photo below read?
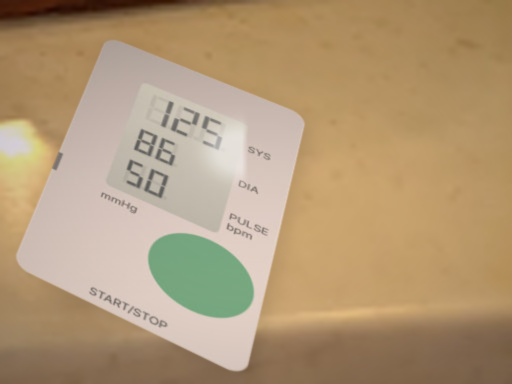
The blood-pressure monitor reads {"value": 86, "unit": "mmHg"}
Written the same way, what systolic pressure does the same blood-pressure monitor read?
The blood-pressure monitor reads {"value": 125, "unit": "mmHg"}
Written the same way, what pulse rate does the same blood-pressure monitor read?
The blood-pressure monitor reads {"value": 50, "unit": "bpm"}
